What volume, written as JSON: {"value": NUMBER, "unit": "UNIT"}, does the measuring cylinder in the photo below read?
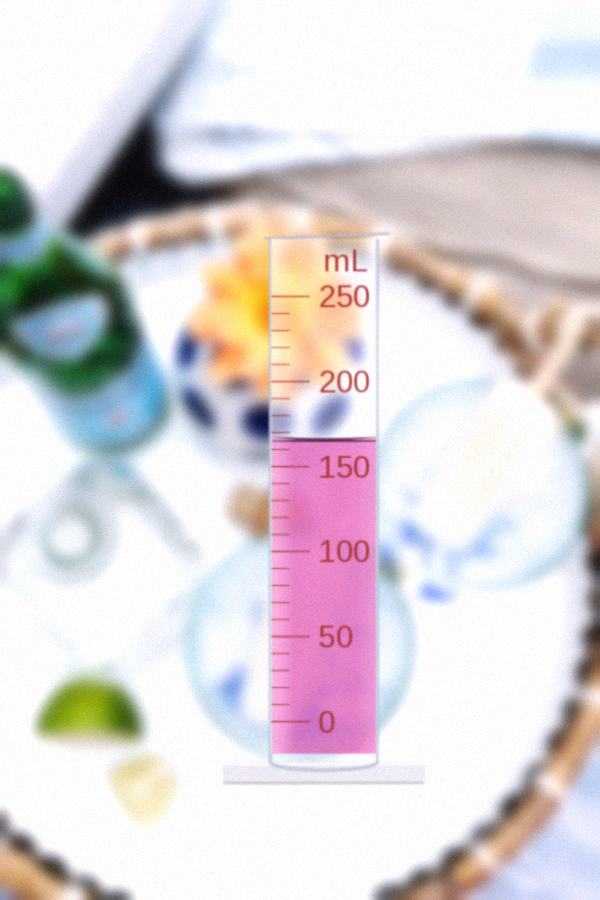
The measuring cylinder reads {"value": 165, "unit": "mL"}
